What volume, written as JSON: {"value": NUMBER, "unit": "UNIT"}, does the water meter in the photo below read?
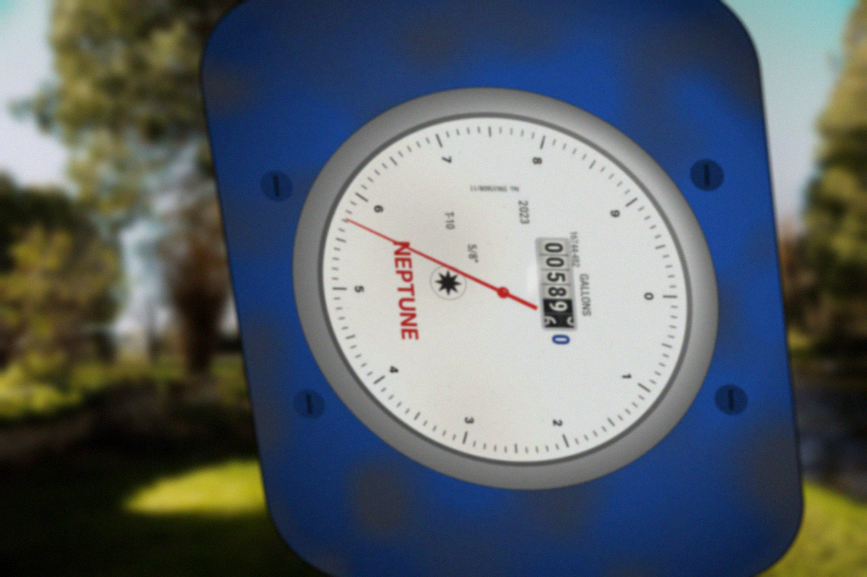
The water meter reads {"value": 58955.7, "unit": "gal"}
